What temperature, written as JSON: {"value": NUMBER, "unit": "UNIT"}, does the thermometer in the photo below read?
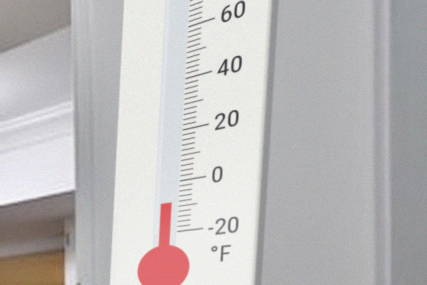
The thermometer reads {"value": -8, "unit": "°F"}
